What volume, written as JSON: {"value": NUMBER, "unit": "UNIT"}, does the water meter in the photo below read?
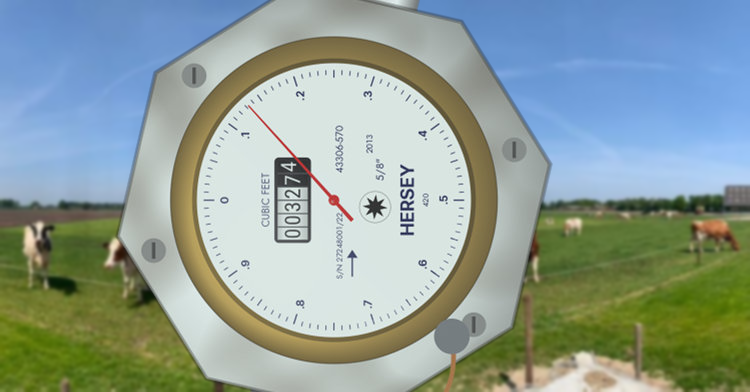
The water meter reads {"value": 3274.13, "unit": "ft³"}
